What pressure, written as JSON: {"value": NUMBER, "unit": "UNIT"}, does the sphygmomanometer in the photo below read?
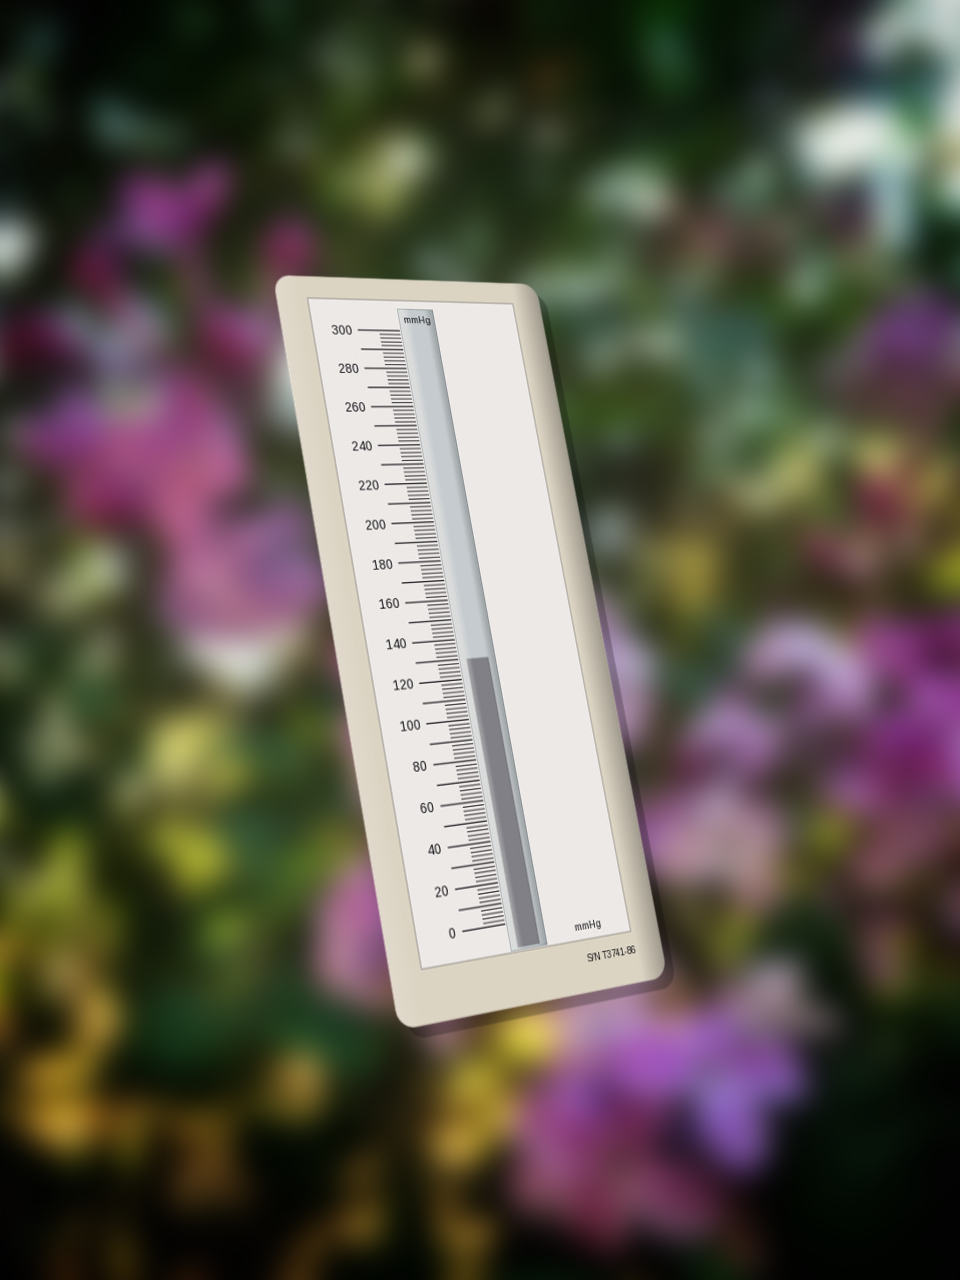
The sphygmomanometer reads {"value": 130, "unit": "mmHg"}
